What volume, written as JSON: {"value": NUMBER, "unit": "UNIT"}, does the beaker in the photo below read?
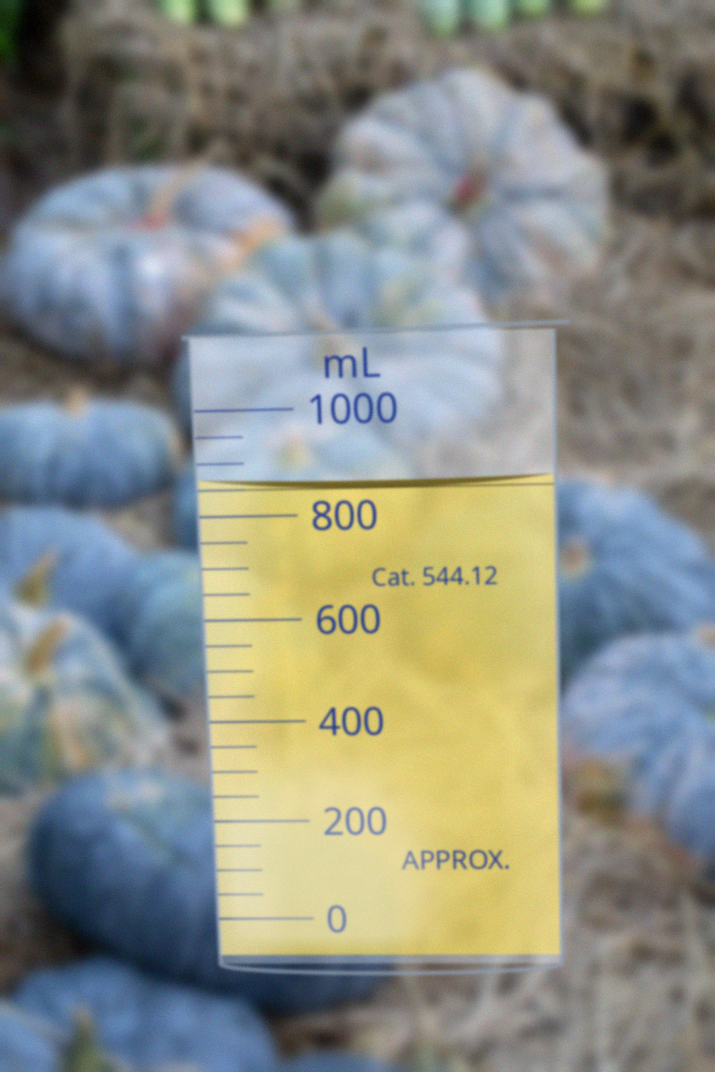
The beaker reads {"value": 850, "unit": "mL"}
